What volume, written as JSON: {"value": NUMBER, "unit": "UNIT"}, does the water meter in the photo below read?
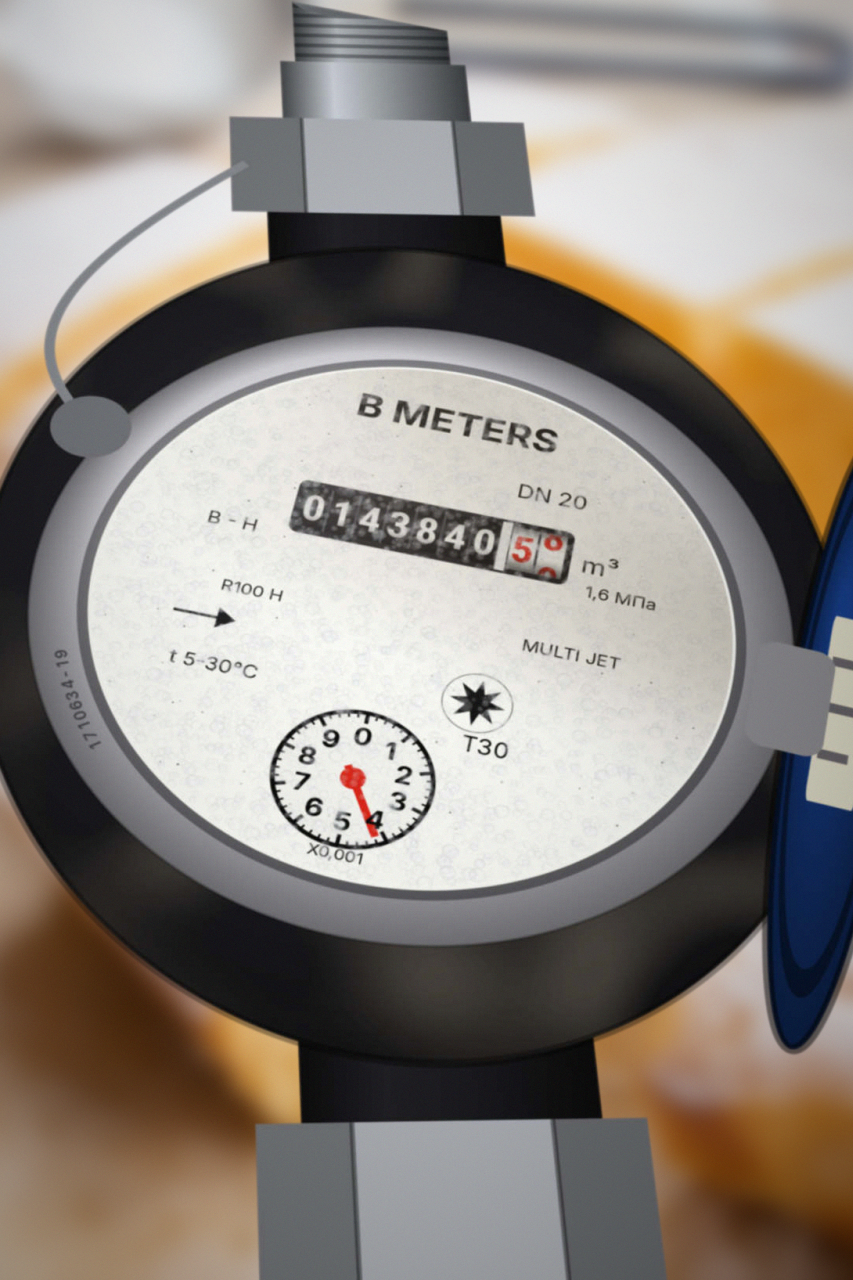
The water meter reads {"value": 143840.584, "unit": "m³"}
